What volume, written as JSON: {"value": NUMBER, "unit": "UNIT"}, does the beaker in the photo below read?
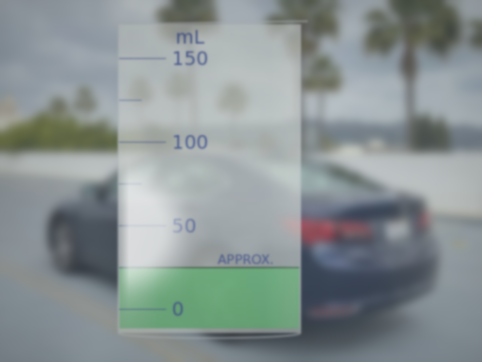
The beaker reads {"value": 25, "unit": "mL"}
